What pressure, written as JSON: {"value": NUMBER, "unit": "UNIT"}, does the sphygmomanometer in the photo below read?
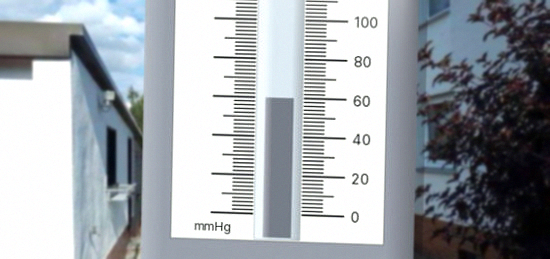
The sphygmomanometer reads {"value": 60, "unit": "mmHg"}
